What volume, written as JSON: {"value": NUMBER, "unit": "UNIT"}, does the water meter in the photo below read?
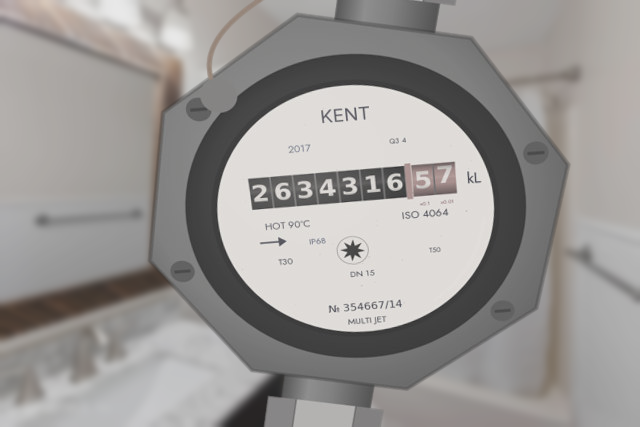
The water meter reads {"value": 2634316.57, "unit": "kL"}
